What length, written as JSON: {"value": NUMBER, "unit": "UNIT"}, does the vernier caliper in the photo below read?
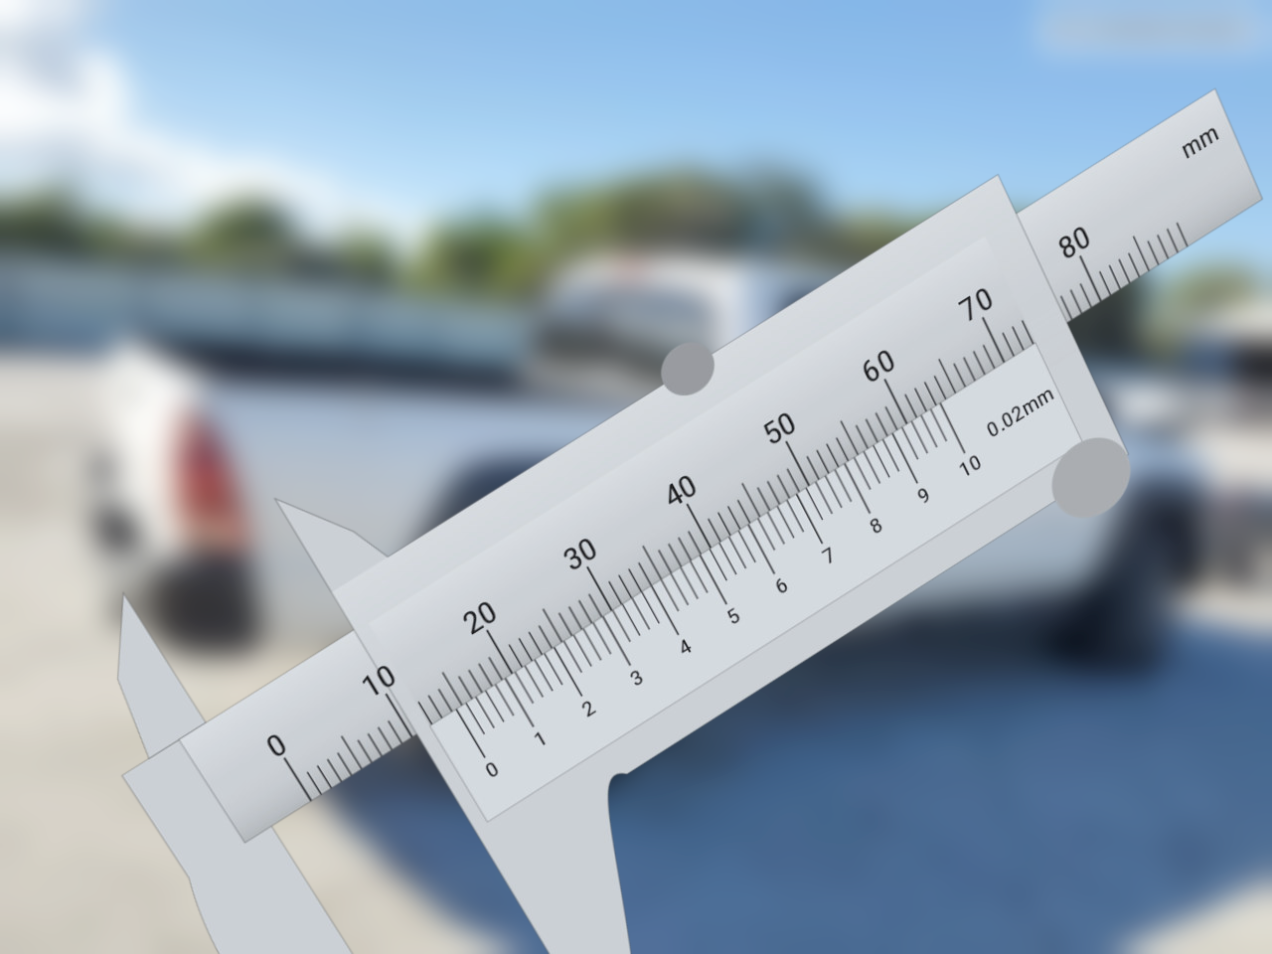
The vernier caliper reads {"value": 14.4, "unit": "mm"}
